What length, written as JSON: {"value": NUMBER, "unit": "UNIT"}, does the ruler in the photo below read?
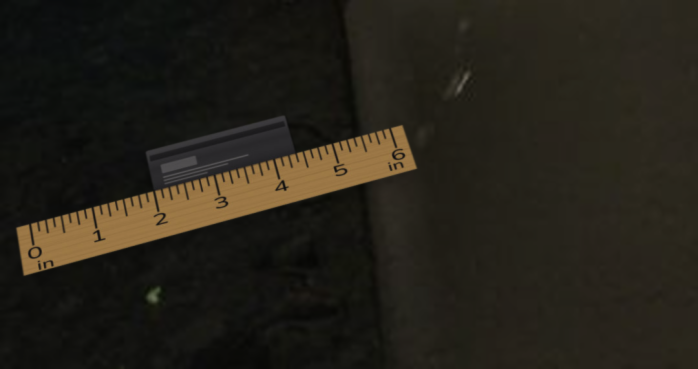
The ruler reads {"value": 2.375, "unit": "in"}
